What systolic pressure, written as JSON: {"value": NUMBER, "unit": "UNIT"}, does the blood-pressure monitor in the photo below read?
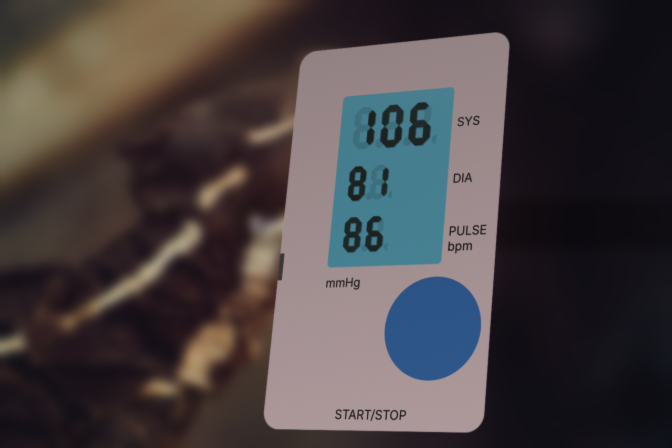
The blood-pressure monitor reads {"value": 106, "unit": "mmHg"}
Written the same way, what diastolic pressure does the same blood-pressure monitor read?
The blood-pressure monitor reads {"value": 81, "unit": "mmHg"}
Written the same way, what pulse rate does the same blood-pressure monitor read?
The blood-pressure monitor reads {"value": 86, "unit": "bpm"}
